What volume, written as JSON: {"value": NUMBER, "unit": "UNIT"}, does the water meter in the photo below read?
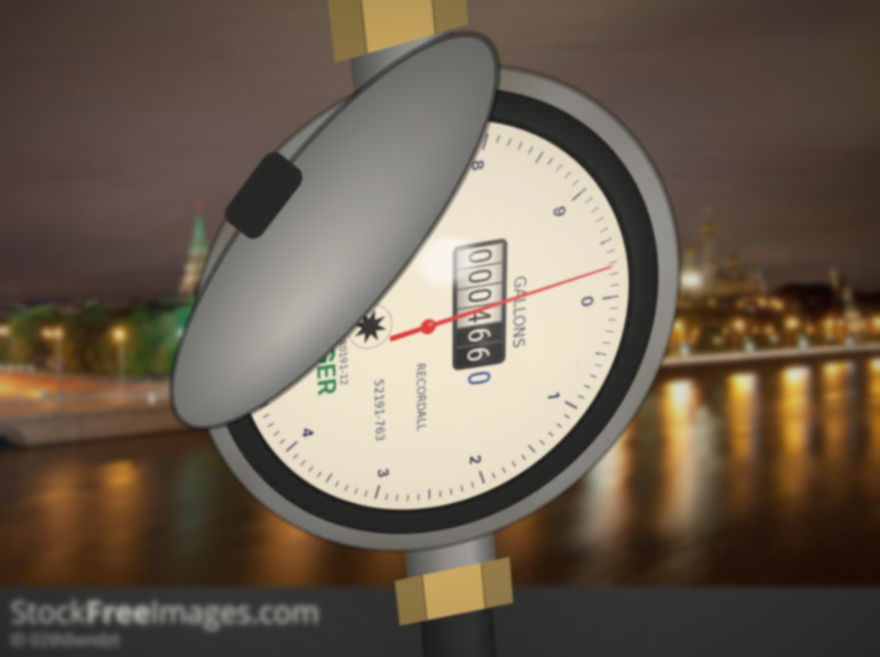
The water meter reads {"value": 4659.7, "unit": "gal"}
